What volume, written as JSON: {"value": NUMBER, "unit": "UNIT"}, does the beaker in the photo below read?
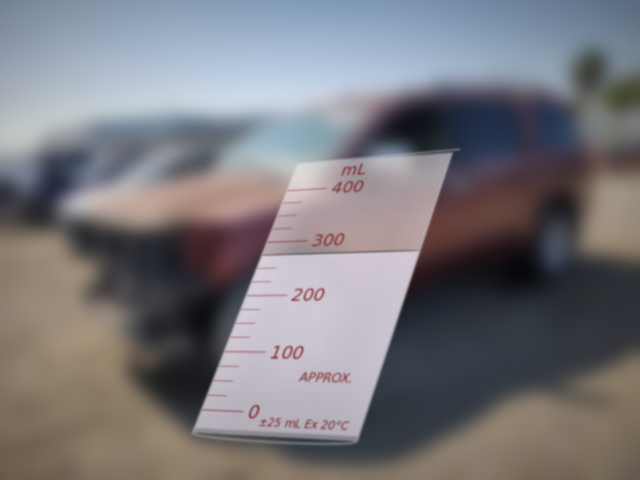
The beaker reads {"value": 275, "unit": "mL"}
